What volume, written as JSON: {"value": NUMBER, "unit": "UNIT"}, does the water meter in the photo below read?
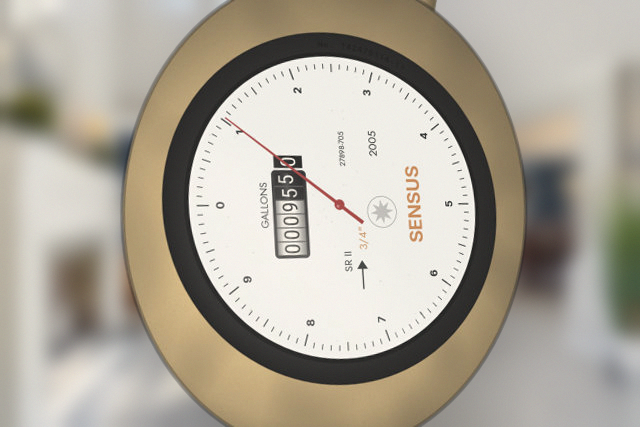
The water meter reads {"value": 9551.0, "unit": "gal"}
